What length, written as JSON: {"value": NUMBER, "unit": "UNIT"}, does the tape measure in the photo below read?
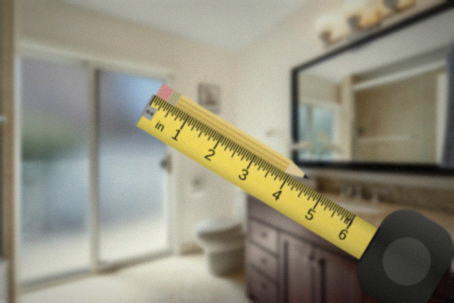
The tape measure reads {"value": 4.5, "unit": "in"}
